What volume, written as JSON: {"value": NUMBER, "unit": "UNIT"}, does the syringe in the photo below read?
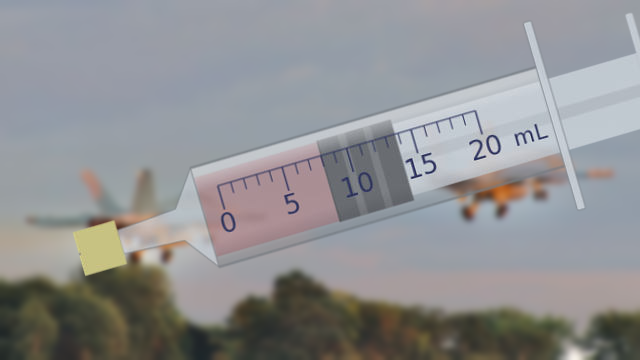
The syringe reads {"value": 8, "unit": "mL"}
